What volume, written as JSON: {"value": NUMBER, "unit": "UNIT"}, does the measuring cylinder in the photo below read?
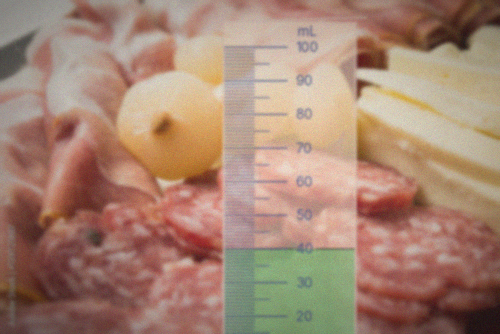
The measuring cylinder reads {"value": 40, "unit": "mL"}
